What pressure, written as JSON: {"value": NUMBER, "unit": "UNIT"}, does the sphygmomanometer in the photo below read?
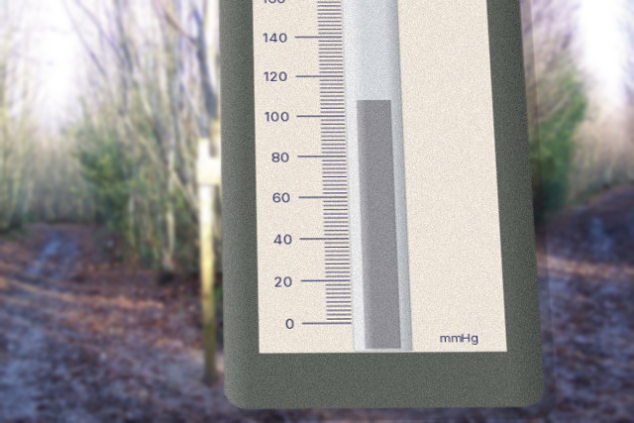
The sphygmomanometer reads {"value": 108, "unit": "mmHg"}
